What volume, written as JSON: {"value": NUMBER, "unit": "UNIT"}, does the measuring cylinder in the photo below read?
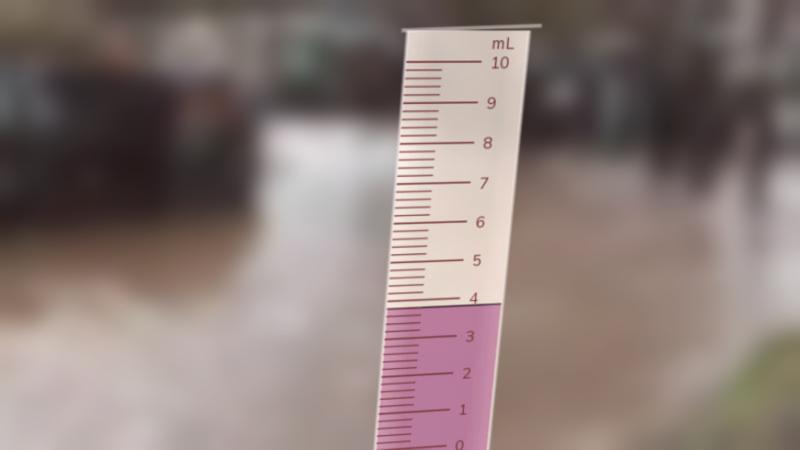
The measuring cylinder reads {"value": 3.8, "unit": "mL"}
